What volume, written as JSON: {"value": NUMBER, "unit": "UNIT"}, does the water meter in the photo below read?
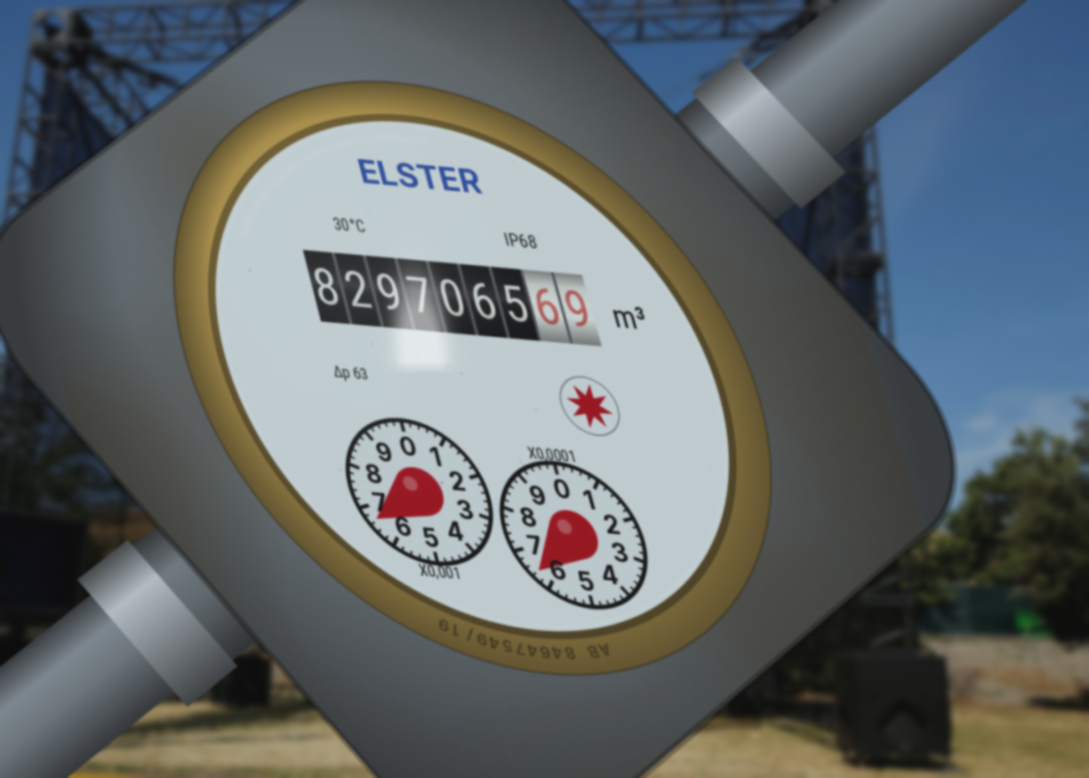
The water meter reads {"value": 8297065.6966, "unit": "m³"}
